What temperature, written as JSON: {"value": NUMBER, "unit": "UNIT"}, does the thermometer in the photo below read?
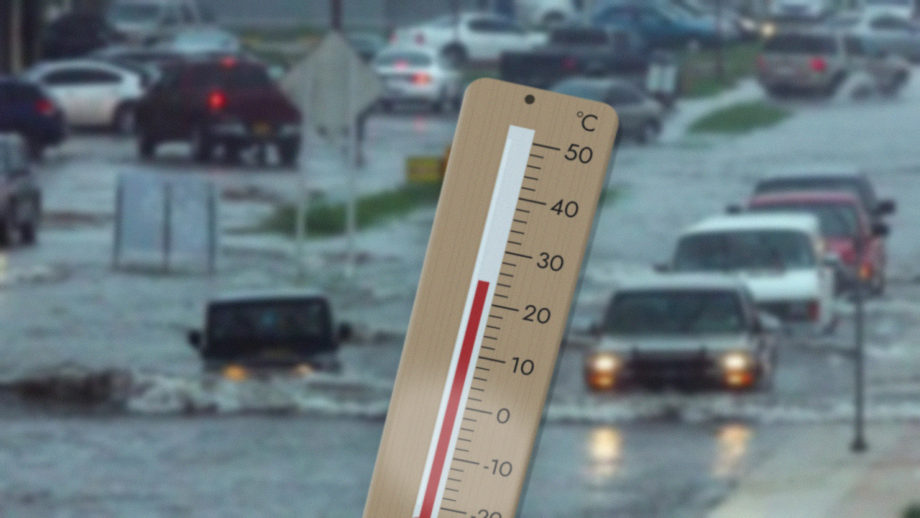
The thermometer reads {"value": 24, "unit": "°C"}
